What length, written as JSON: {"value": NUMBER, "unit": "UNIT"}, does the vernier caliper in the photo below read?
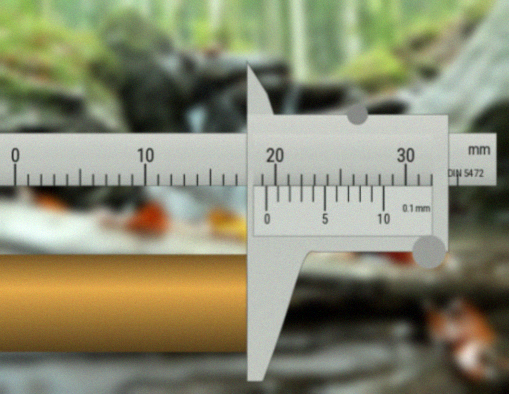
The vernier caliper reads {"value": 19.3, "unit": "mm"}
